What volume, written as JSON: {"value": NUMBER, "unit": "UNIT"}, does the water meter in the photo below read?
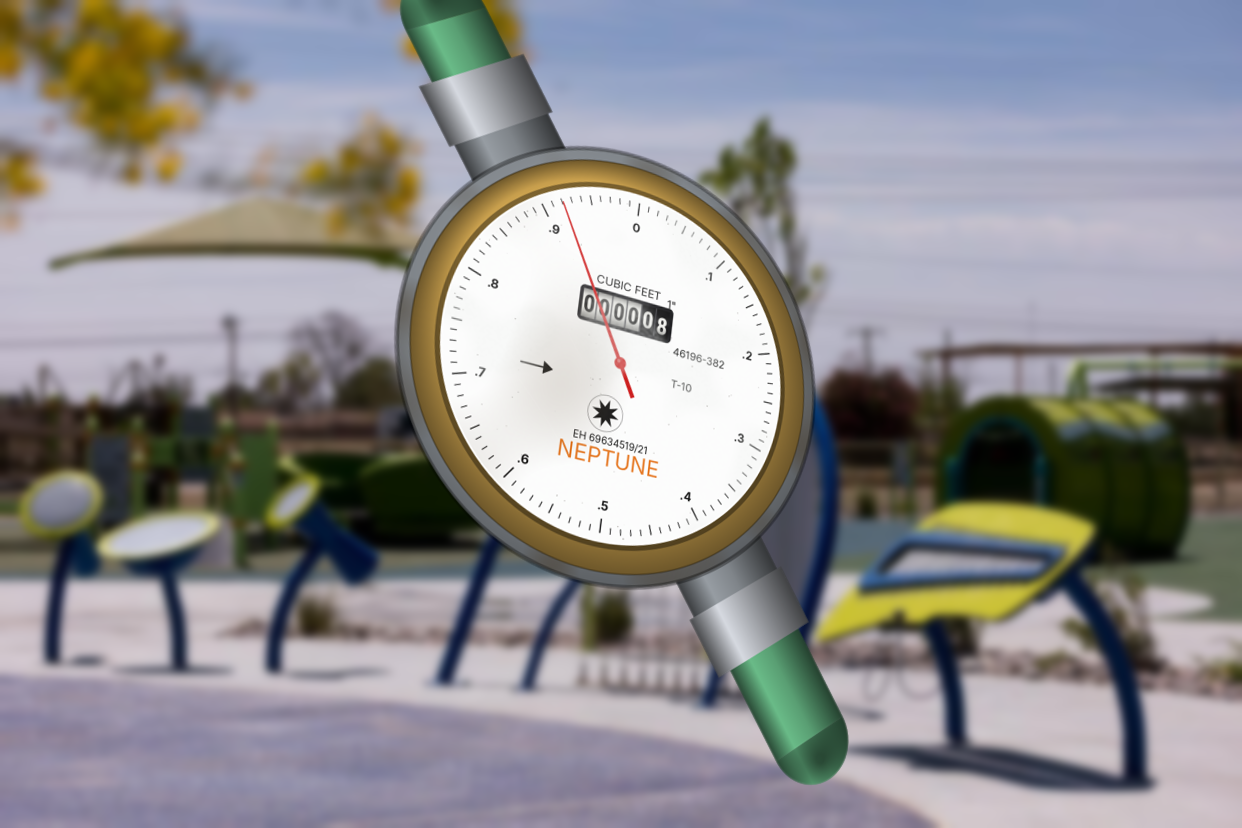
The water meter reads {"value": 7.92, "unit": "ft³"}
